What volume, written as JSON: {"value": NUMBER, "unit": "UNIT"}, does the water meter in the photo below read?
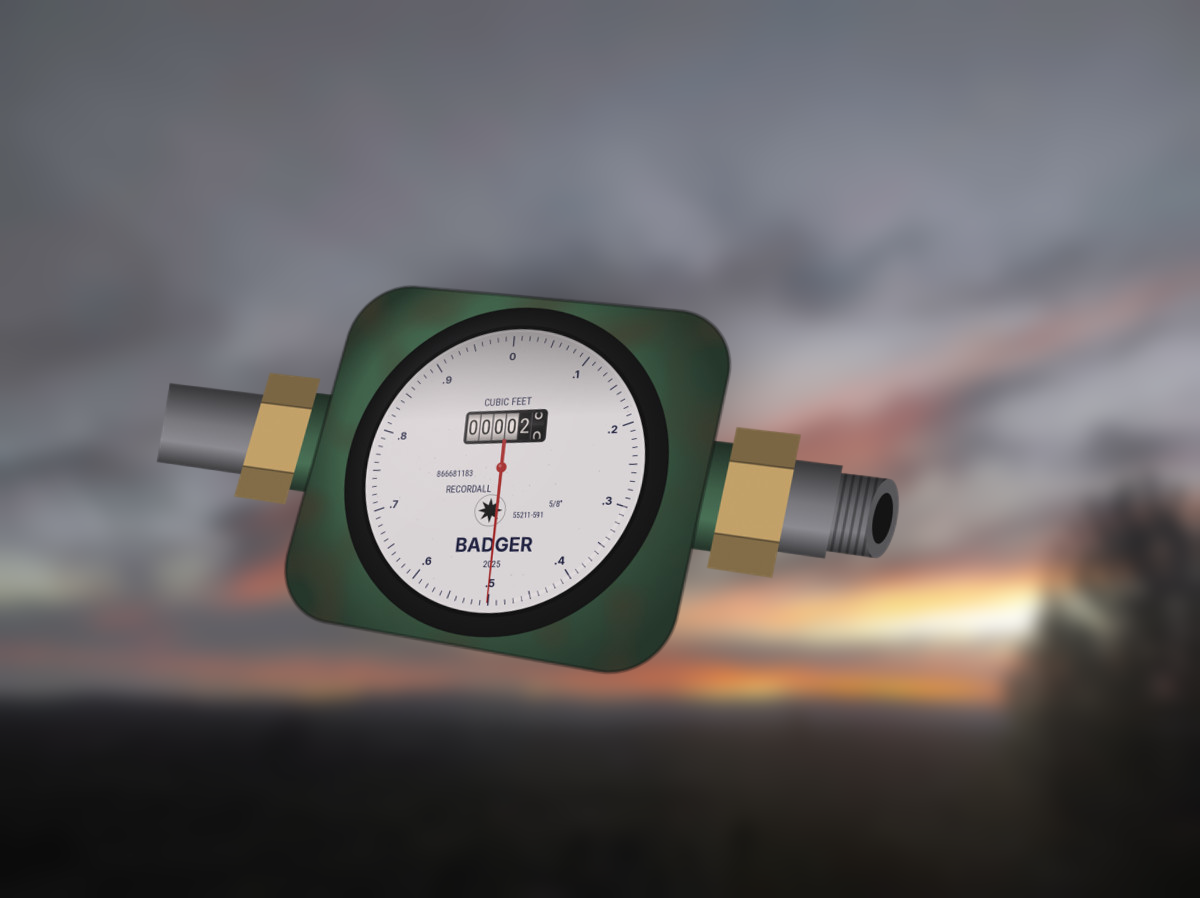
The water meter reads {"value": 28.50, "unit": "ft³"}
